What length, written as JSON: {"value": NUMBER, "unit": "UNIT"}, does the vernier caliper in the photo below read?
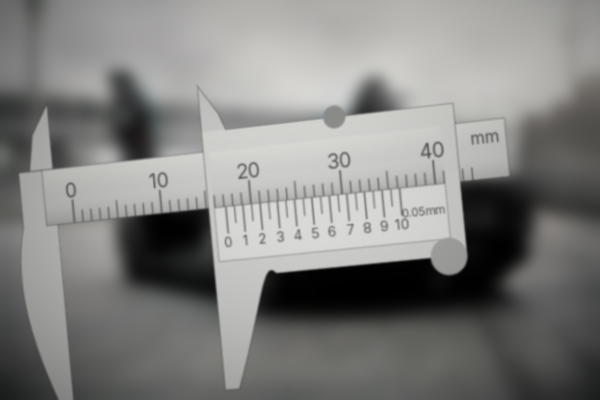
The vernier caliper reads {"value": 17.2, "unit": "mm"}
